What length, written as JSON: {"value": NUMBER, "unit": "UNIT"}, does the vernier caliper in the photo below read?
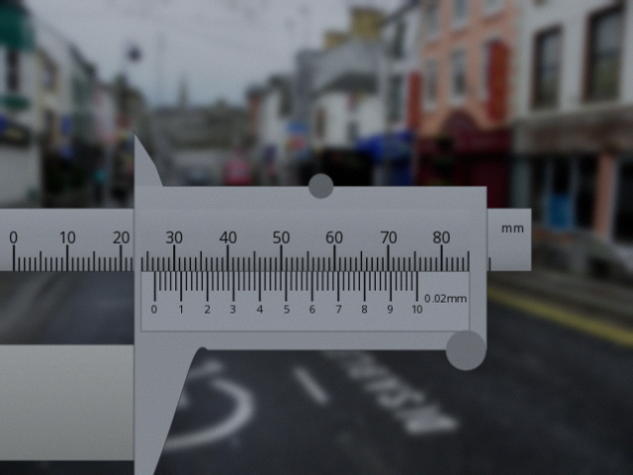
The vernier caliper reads {"value": 26.4, "unit": "mm"}
